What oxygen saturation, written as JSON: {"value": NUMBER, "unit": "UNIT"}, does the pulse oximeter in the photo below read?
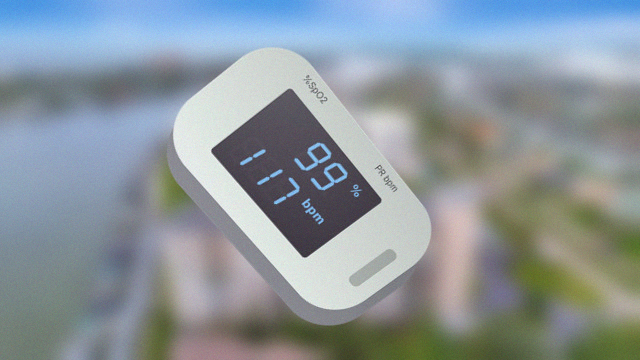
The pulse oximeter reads {"value": 99, "unit": "%"}
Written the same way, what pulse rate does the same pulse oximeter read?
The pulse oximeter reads {"value": 117, "unit": "bpm"}
